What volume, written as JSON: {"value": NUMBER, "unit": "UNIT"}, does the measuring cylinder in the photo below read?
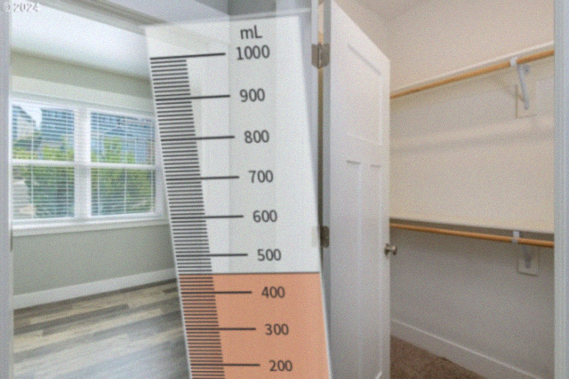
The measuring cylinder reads {"value": 450, "unit": "mL"}
